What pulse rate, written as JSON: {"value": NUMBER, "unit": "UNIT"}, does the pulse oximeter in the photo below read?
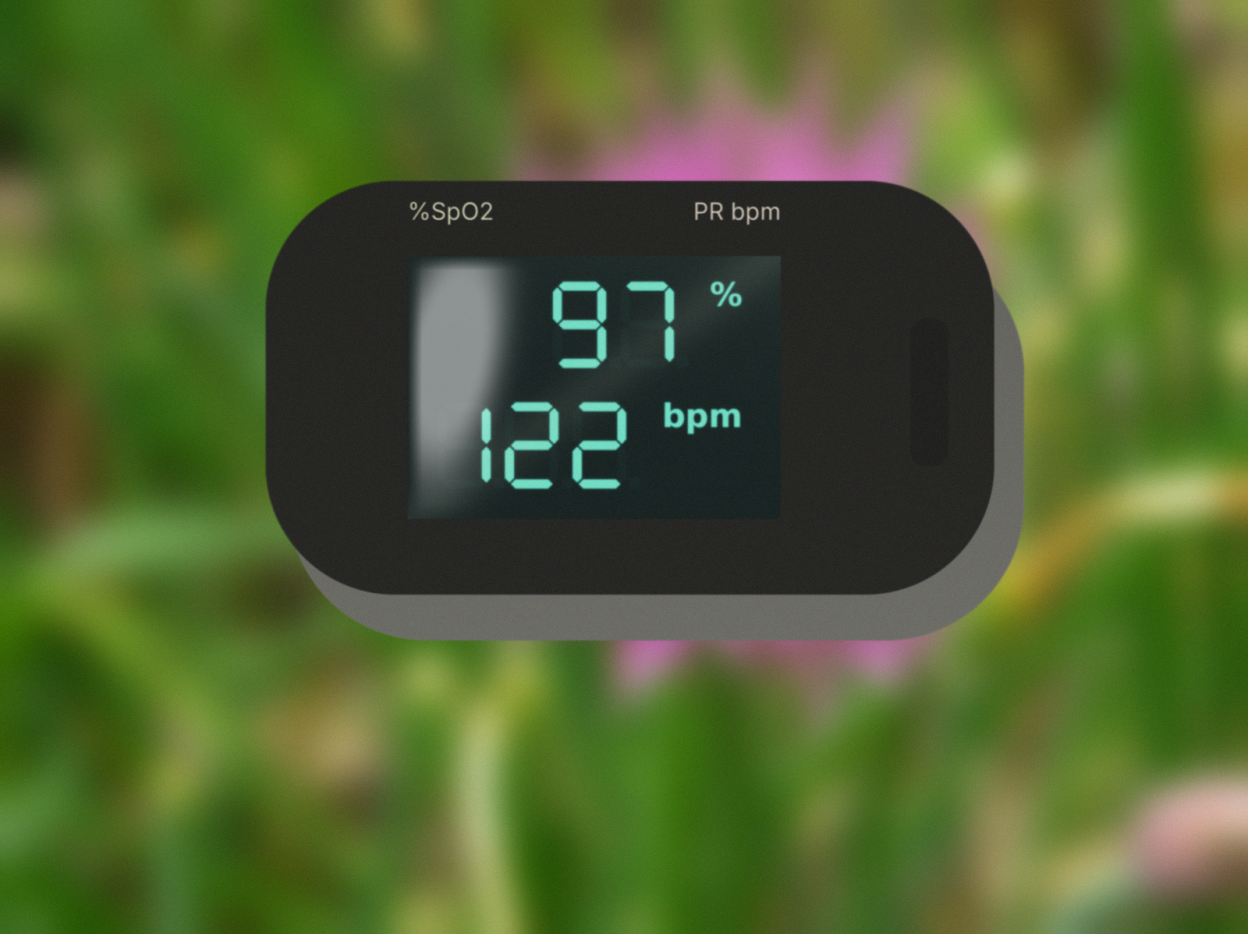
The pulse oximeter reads {"value": 122, "unit": "bpm"}
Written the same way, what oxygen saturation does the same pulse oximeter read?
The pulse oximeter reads {"value": 97, "unit": "%"}
